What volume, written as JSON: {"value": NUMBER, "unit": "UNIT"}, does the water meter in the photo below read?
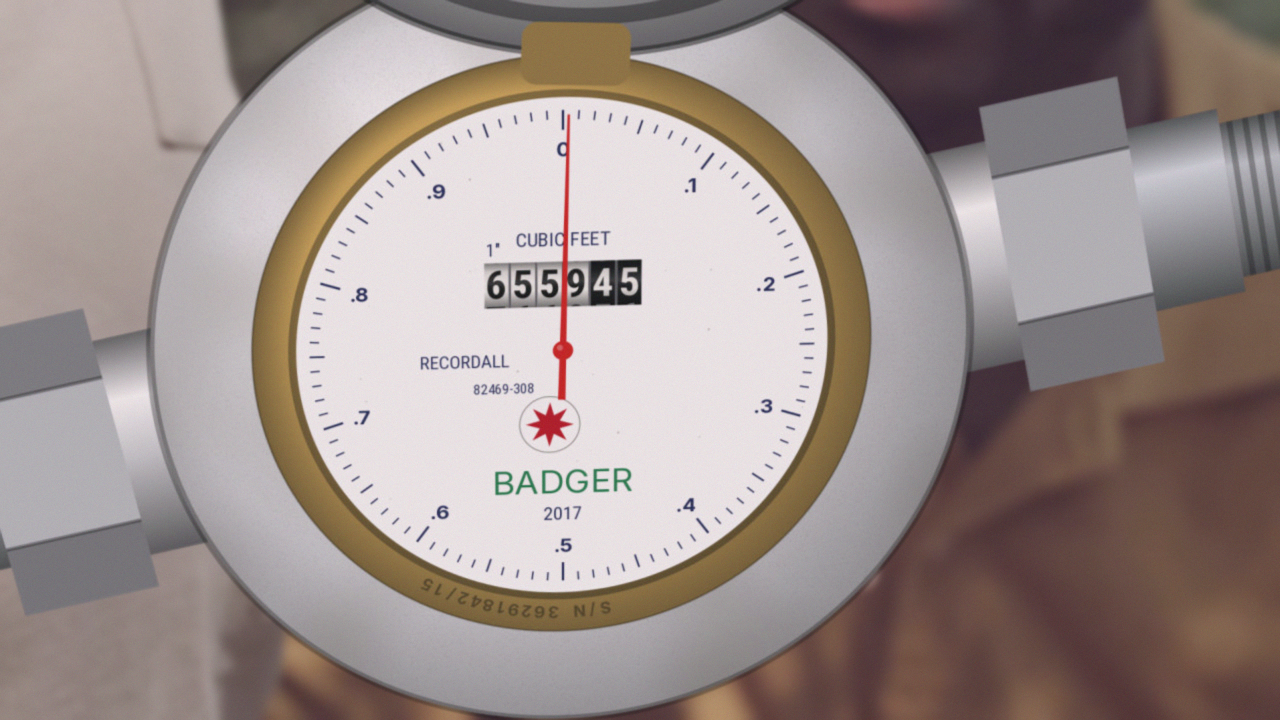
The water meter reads {"value": 655945.00, "unit": "ft³"}
